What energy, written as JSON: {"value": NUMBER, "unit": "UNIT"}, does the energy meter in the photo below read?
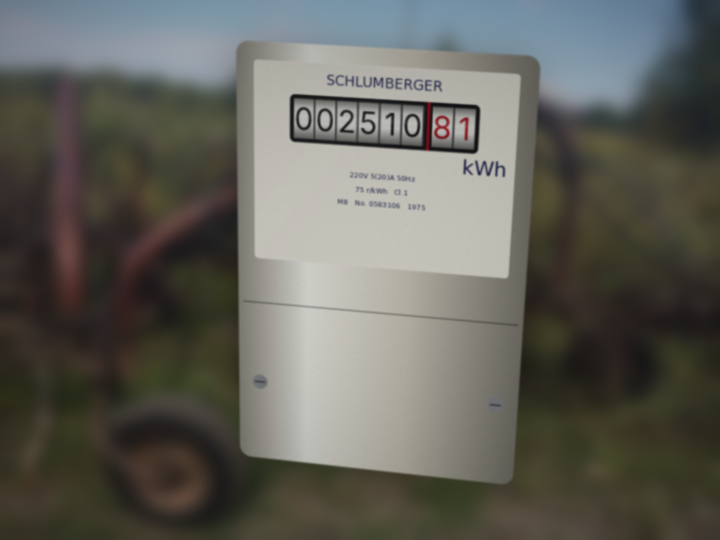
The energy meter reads {"value": 2510.81, "unit": "kWh"}
